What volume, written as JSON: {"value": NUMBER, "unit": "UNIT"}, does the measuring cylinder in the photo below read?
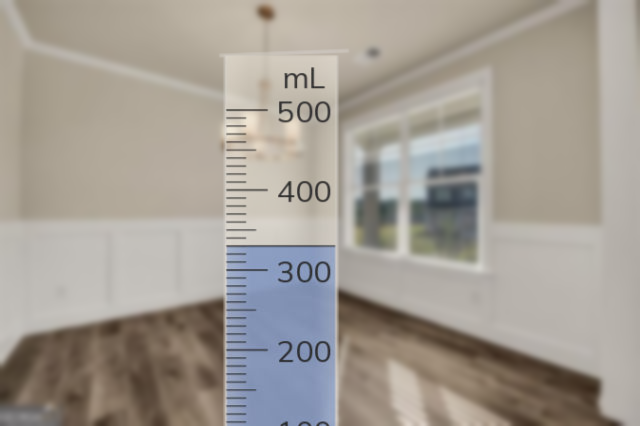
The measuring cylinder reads {"value": 330, "unit": "mL"}
